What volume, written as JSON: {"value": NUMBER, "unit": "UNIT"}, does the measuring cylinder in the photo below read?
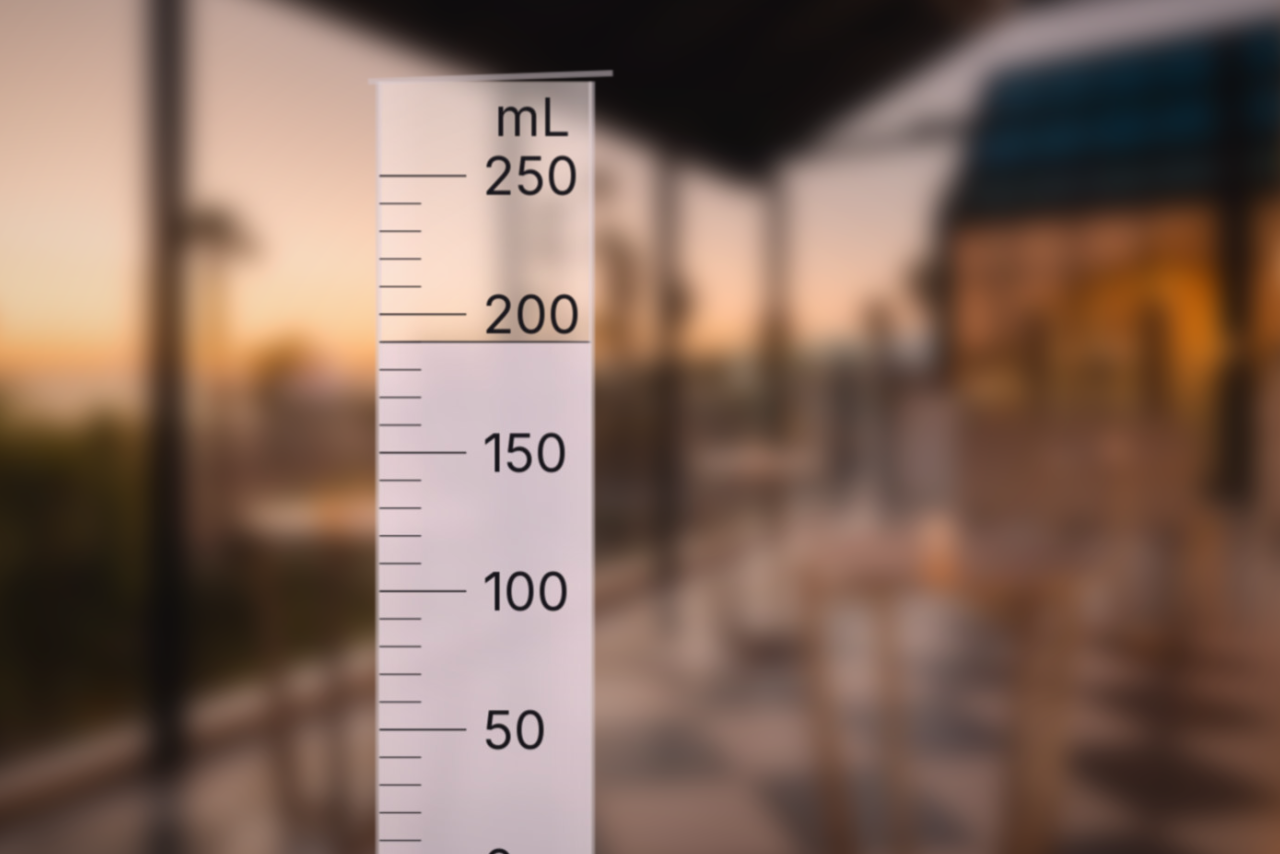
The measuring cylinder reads {"value": 190, "unit": "mL"}
